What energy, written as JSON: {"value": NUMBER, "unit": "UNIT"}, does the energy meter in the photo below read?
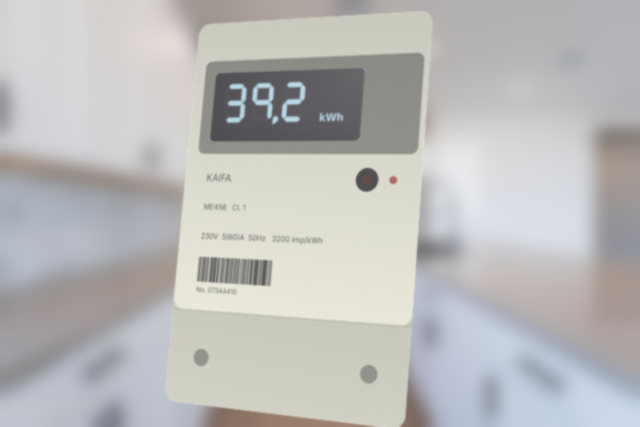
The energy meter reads {"value": 39.2, "unit": "kWh"}
